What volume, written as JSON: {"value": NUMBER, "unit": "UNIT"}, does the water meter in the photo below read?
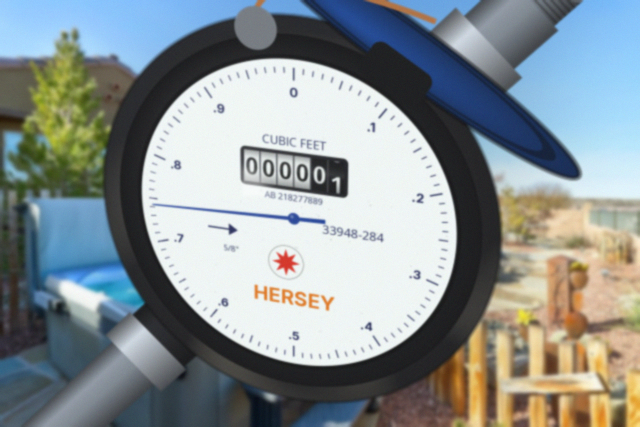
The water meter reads {"value": 0.74, "unit": "ft³"}
